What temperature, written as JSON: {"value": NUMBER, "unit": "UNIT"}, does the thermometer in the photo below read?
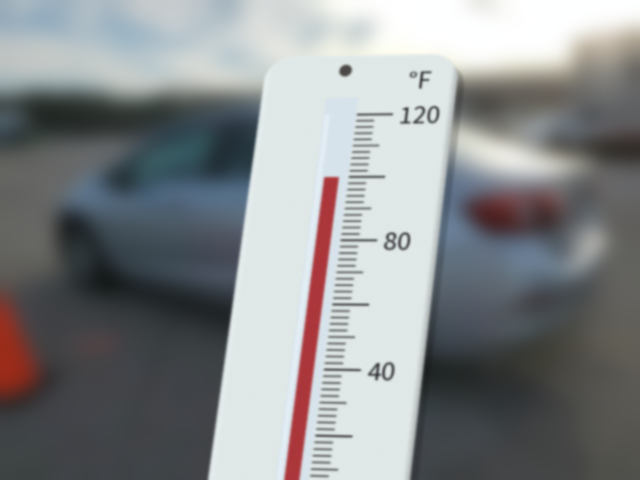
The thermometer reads {"value": 100, "unit": "°F"}
